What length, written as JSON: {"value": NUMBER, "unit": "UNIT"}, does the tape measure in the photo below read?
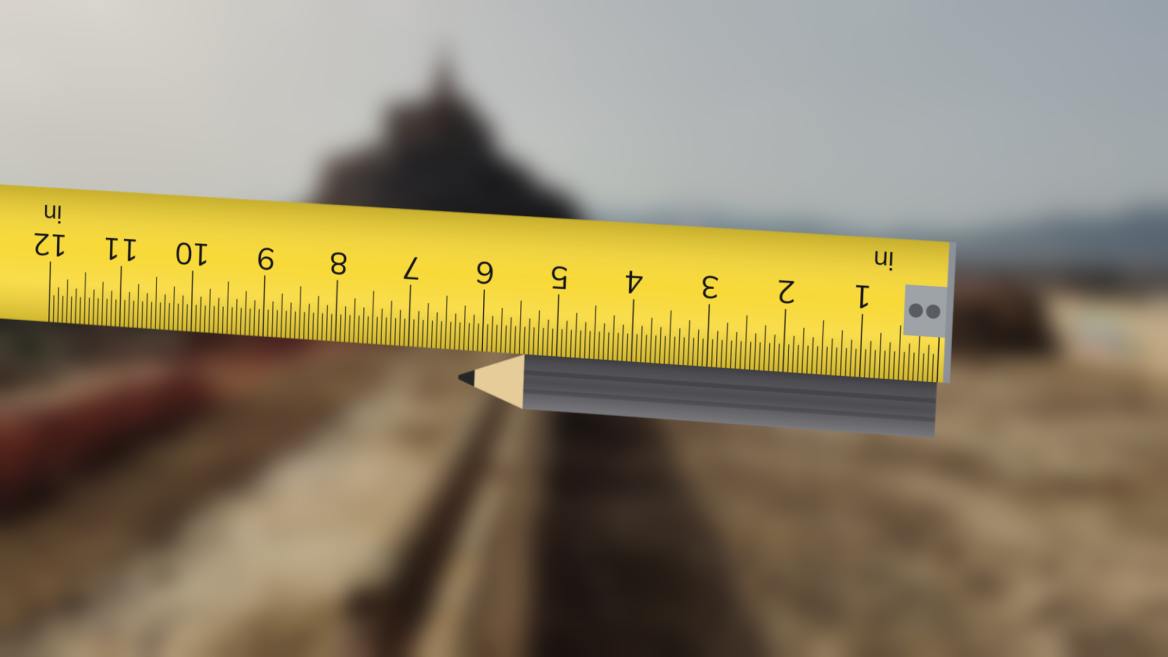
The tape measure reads {"value": 6.3125, "unit": "in"}
